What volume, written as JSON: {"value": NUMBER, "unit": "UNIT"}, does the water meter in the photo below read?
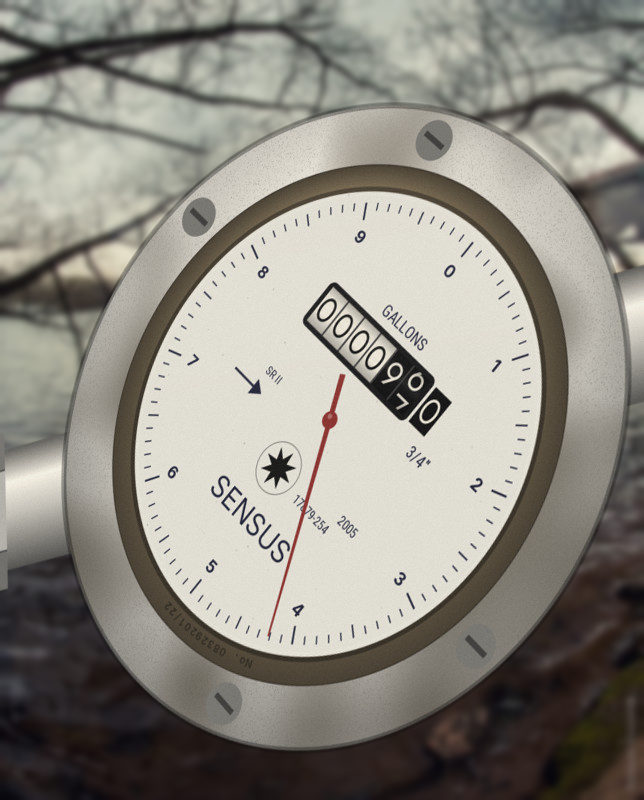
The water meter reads {"value": 964.2, "unit": "gal"}
